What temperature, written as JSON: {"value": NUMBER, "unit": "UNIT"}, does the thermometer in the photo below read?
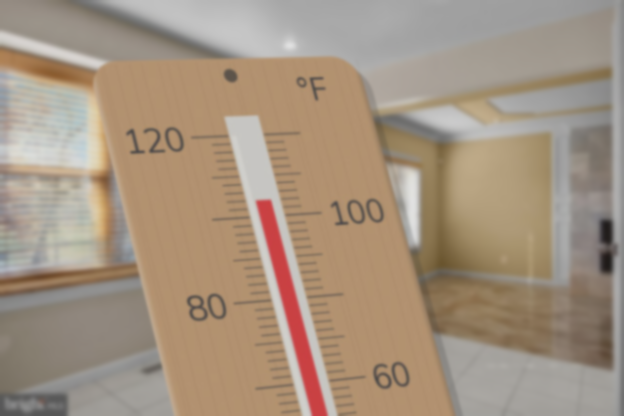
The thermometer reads {"value": 104, "unit": "°F"}
